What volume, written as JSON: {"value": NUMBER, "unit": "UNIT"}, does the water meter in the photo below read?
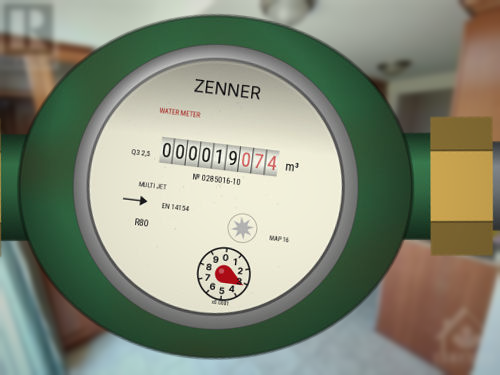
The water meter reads {"value": 19.0743, "unit": "m³"}
